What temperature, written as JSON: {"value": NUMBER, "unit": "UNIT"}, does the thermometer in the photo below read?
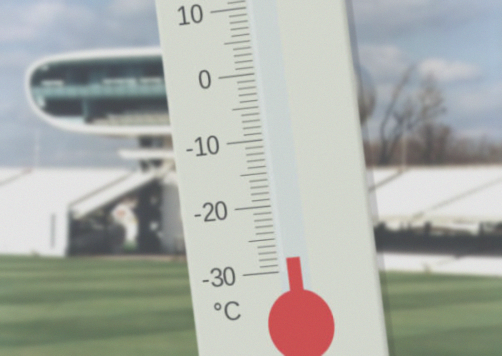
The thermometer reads {"value": -28, "unit": "°C"}
